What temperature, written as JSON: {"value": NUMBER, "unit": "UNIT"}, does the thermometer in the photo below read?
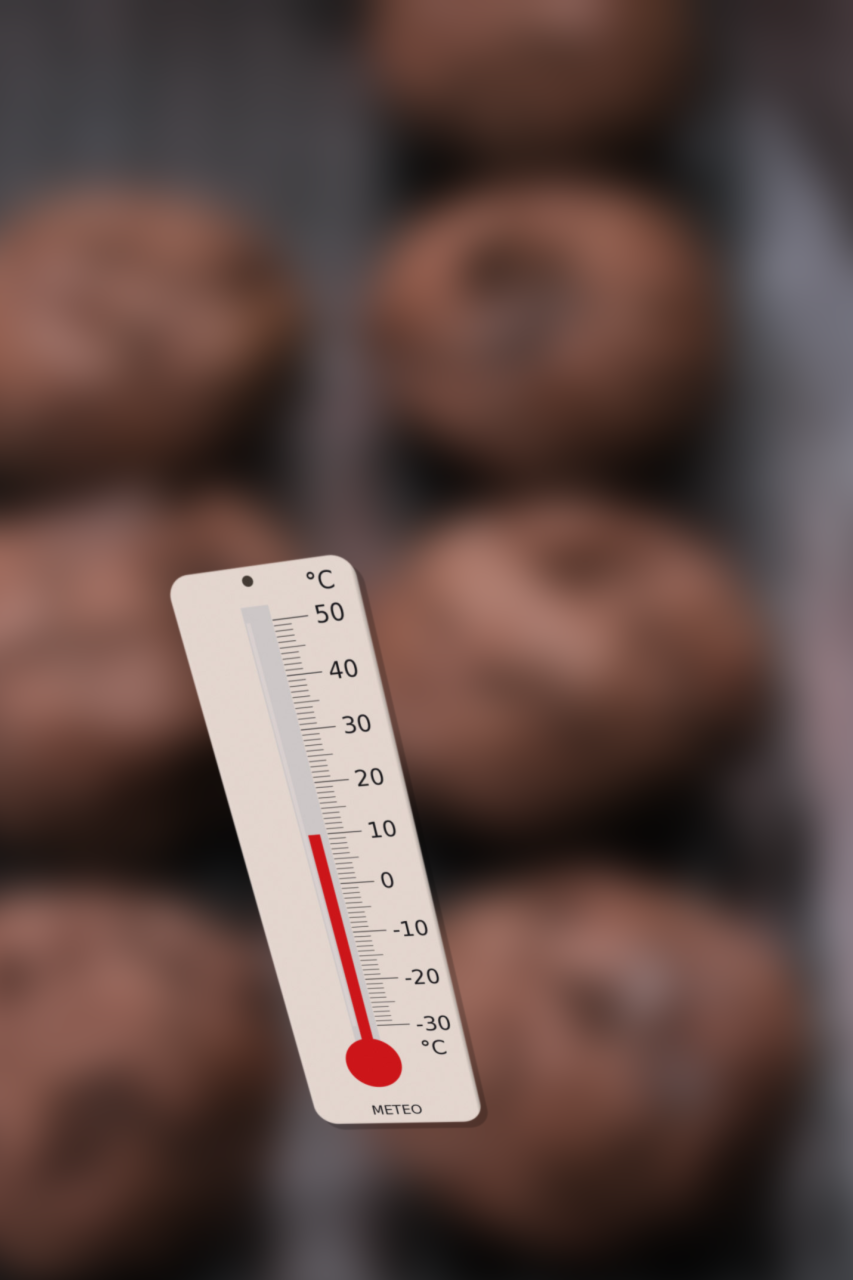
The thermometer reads {"value": 10, "unit": "°C"}
